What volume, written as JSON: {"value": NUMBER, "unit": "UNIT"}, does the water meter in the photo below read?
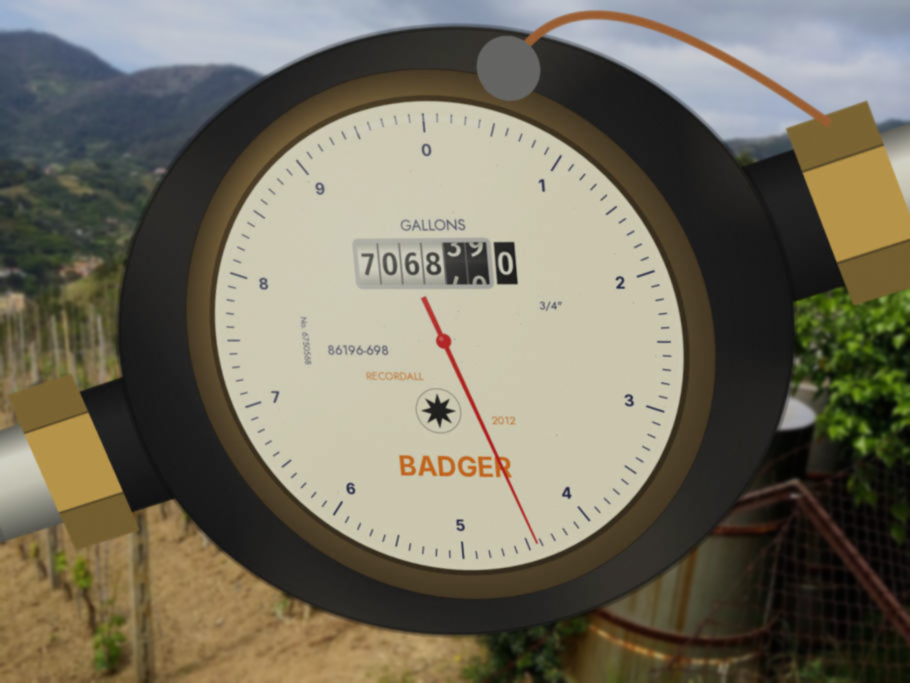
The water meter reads {"value": 7068394.4, "unit": "gal"}
